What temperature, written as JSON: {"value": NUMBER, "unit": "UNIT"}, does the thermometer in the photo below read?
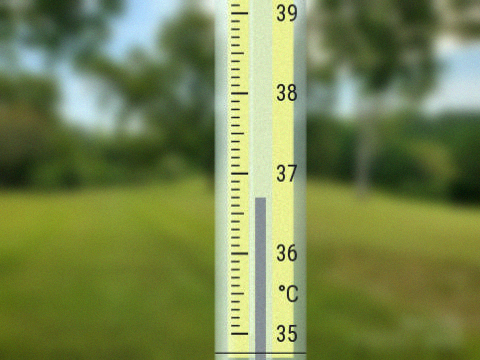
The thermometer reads {"value": 36.7, "unit": "°C"}
